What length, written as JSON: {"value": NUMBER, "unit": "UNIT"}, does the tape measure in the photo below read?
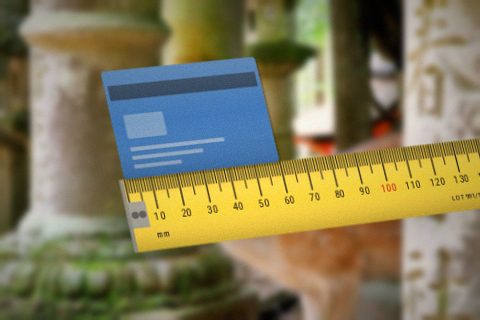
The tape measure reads {"value": 60, "unit": "mm"}
